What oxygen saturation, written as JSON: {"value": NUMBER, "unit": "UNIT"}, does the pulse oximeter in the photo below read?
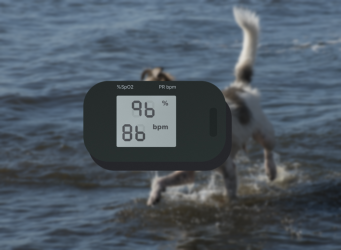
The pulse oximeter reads {"value": 96, "unit": "%"}
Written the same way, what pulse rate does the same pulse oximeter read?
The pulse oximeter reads {"value": 86, "unit": "bpm"}
